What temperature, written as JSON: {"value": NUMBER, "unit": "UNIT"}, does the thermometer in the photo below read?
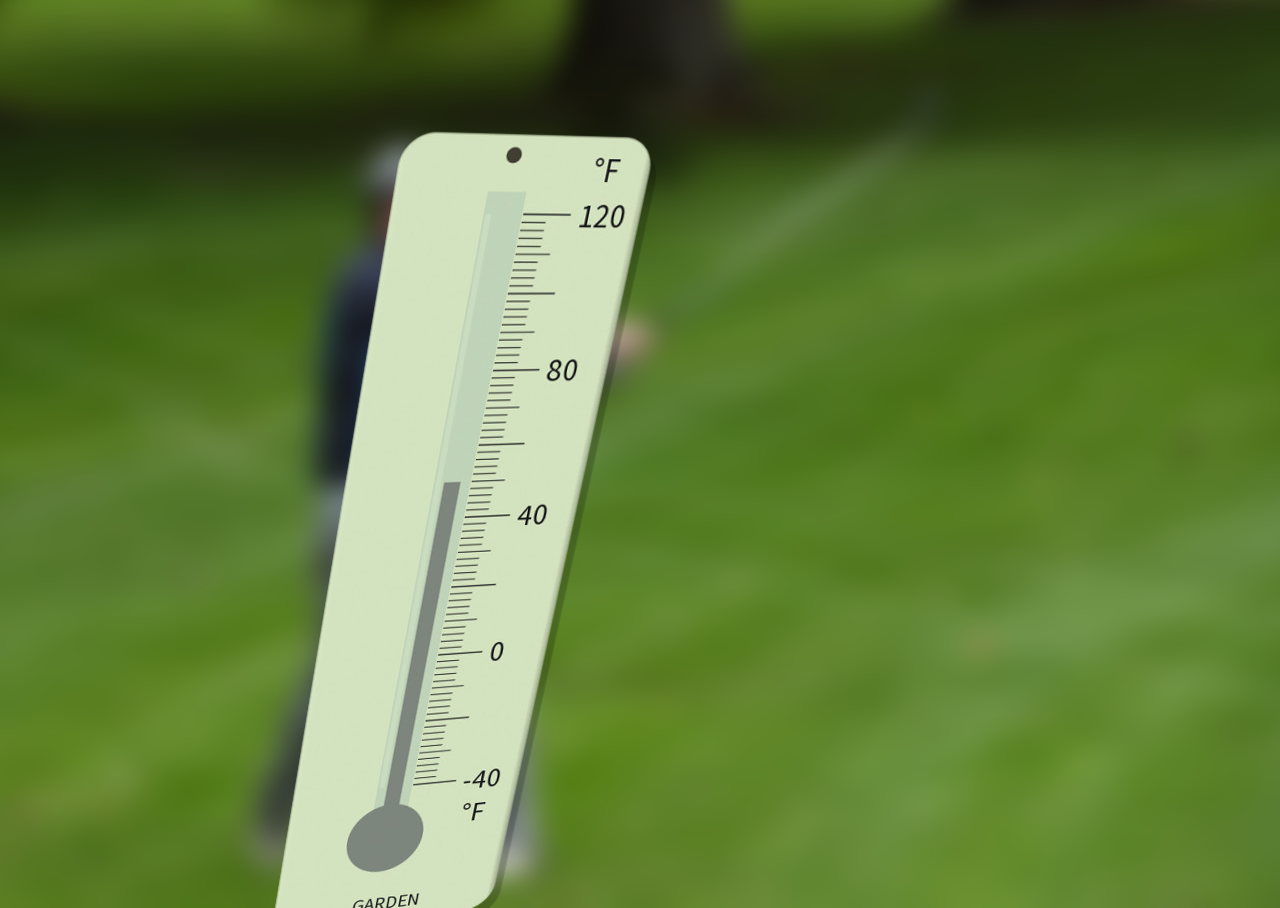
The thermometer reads {"value": 50, "unit": "°F"}
